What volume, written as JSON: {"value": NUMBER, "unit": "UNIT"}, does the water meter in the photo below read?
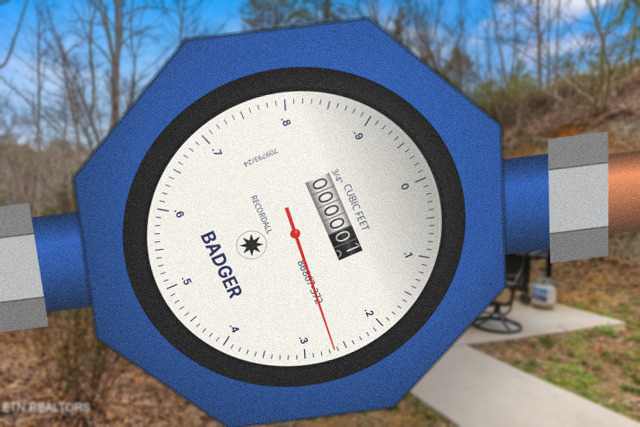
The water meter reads {"value": 1.26, "unit": "ft³"}
